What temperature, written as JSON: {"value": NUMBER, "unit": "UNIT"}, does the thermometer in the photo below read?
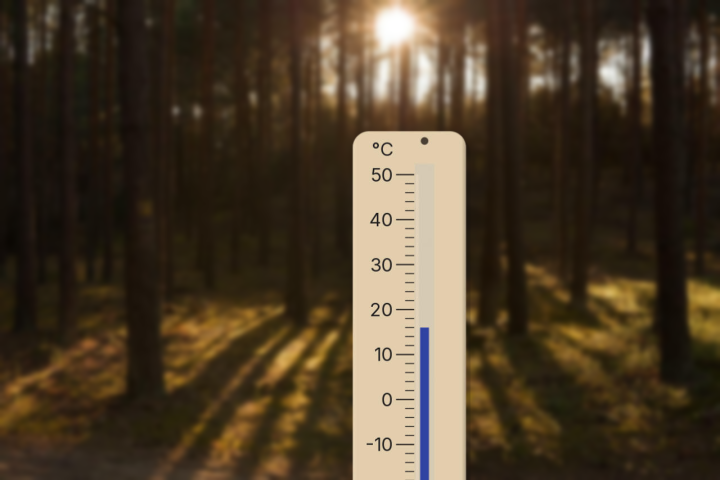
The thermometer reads {"value": 16, "unit": "°C"}
